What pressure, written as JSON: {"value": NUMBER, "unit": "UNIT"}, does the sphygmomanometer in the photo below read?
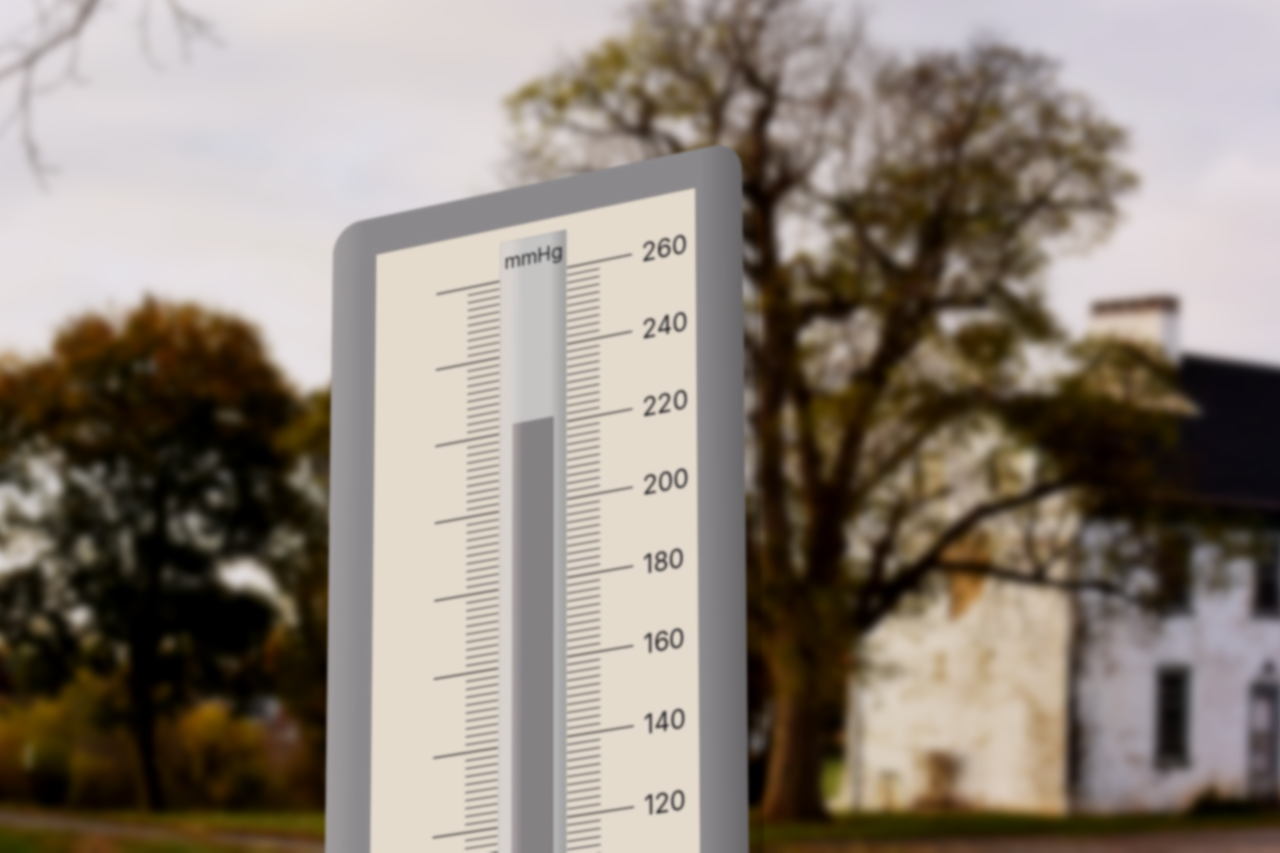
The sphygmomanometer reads {"value": 222, "unit": "mmHg"}
